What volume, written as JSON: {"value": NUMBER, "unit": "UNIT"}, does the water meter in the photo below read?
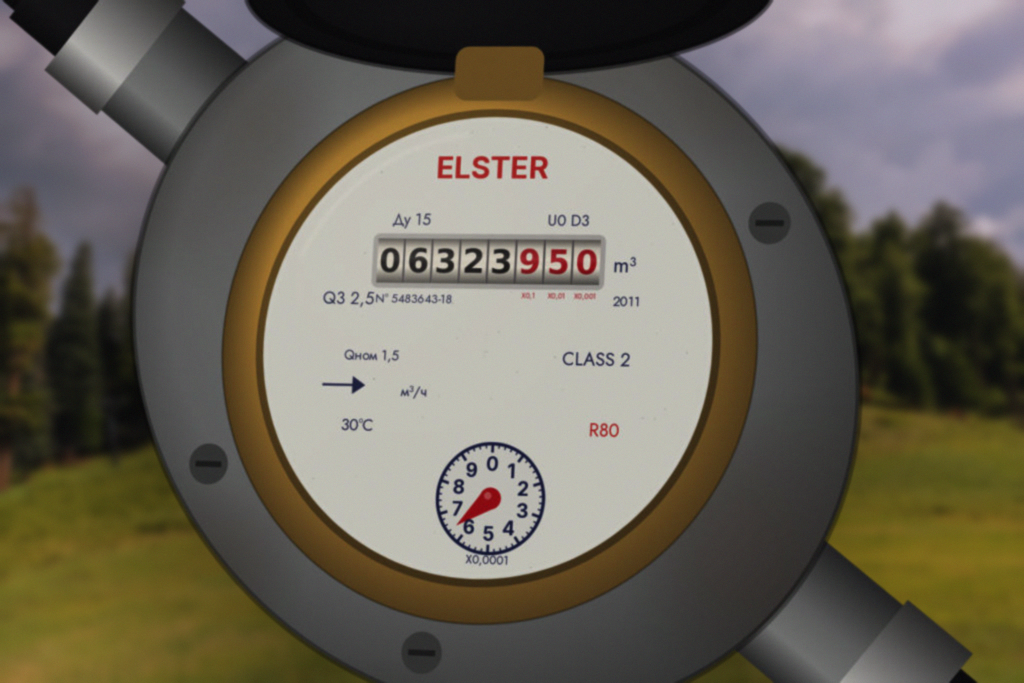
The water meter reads {"value": 6323.9506, "unit": "m³"}
